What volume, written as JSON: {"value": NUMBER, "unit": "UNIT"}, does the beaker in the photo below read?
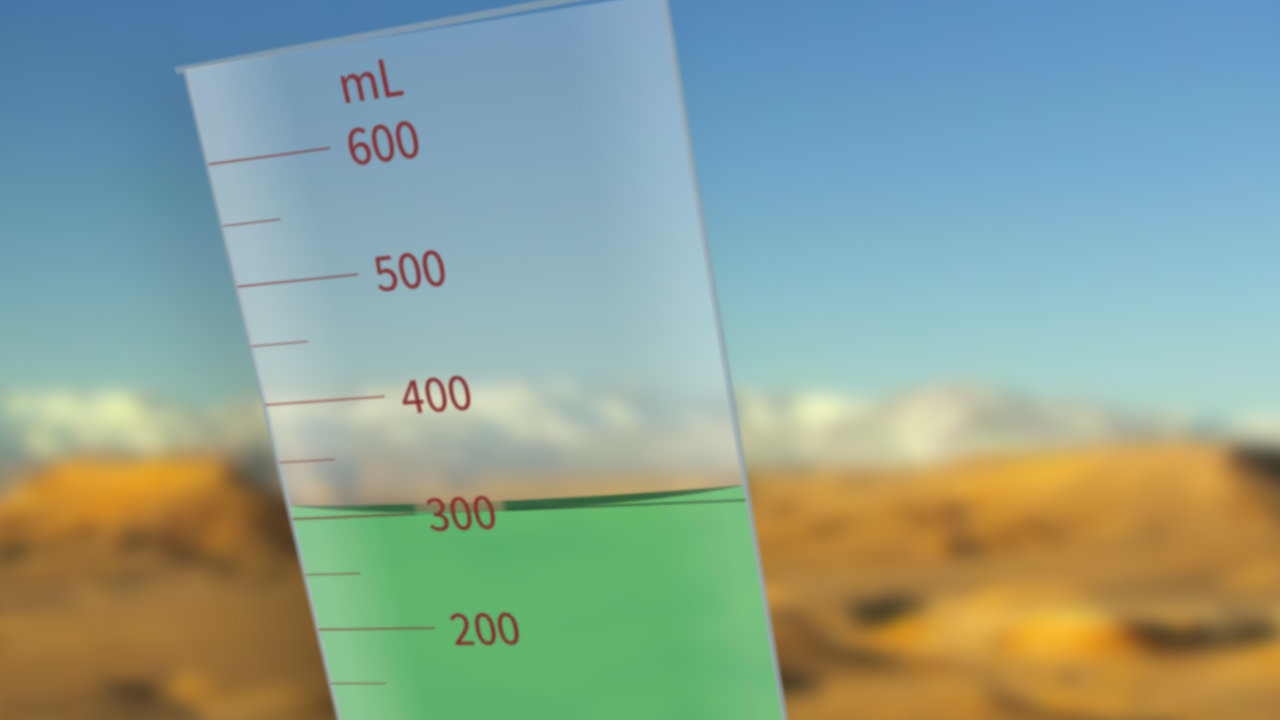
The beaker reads {"value": 300, "unit": "mL"}
